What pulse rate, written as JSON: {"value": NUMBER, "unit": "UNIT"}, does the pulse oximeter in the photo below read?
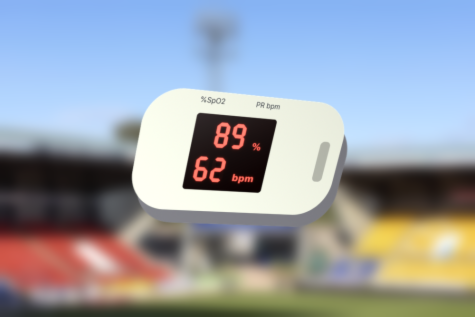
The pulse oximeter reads {"value": 62, "unit": "bpm"}
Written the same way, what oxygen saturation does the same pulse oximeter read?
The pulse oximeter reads {"value": 89, "unit": "%"}
